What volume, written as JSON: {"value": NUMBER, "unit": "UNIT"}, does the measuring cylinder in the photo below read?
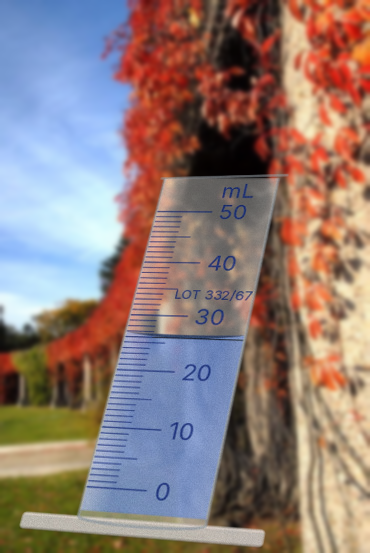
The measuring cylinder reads {"value": 26, "unit": "mL"}
